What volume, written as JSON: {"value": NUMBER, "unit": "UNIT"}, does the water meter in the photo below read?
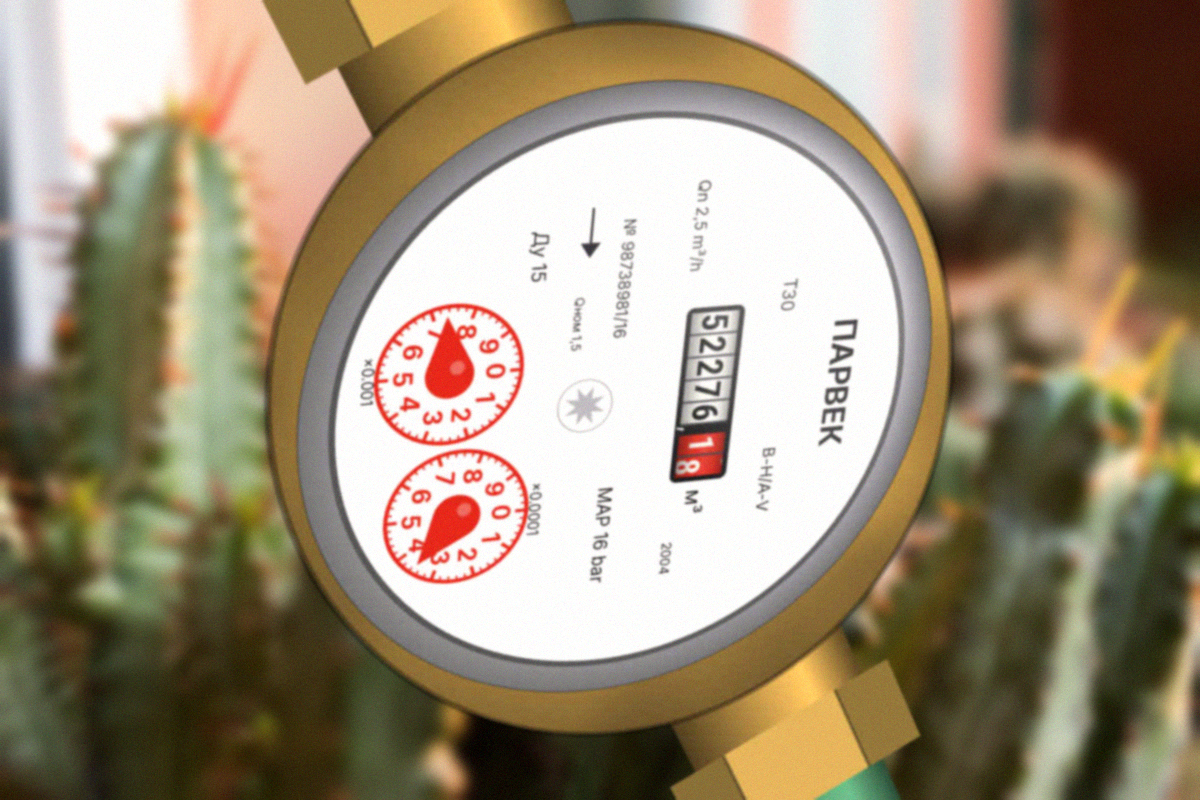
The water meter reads {"value": 52276.1773, "unit": "m³"}
